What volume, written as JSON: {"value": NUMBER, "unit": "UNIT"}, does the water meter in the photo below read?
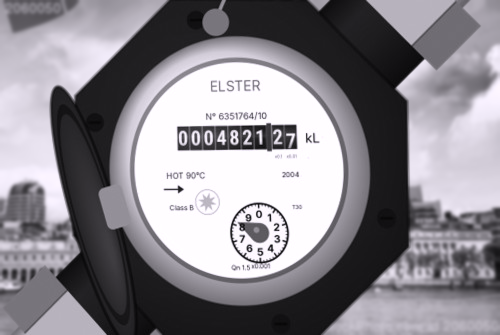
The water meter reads {"value": 4821.268, "unit": "kL"}
